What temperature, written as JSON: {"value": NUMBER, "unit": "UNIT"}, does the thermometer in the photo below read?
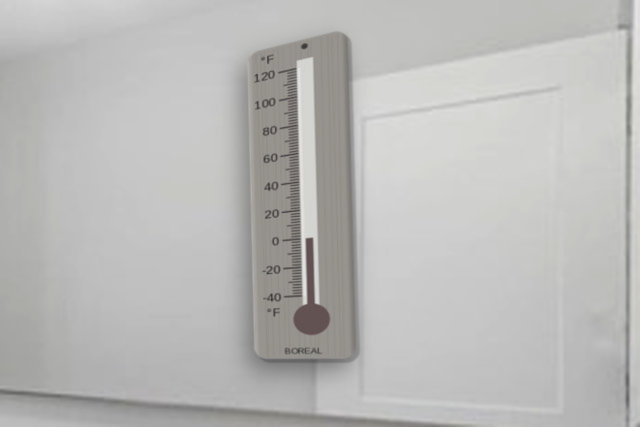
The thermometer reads {"value": 0, "unit": "°F"}
